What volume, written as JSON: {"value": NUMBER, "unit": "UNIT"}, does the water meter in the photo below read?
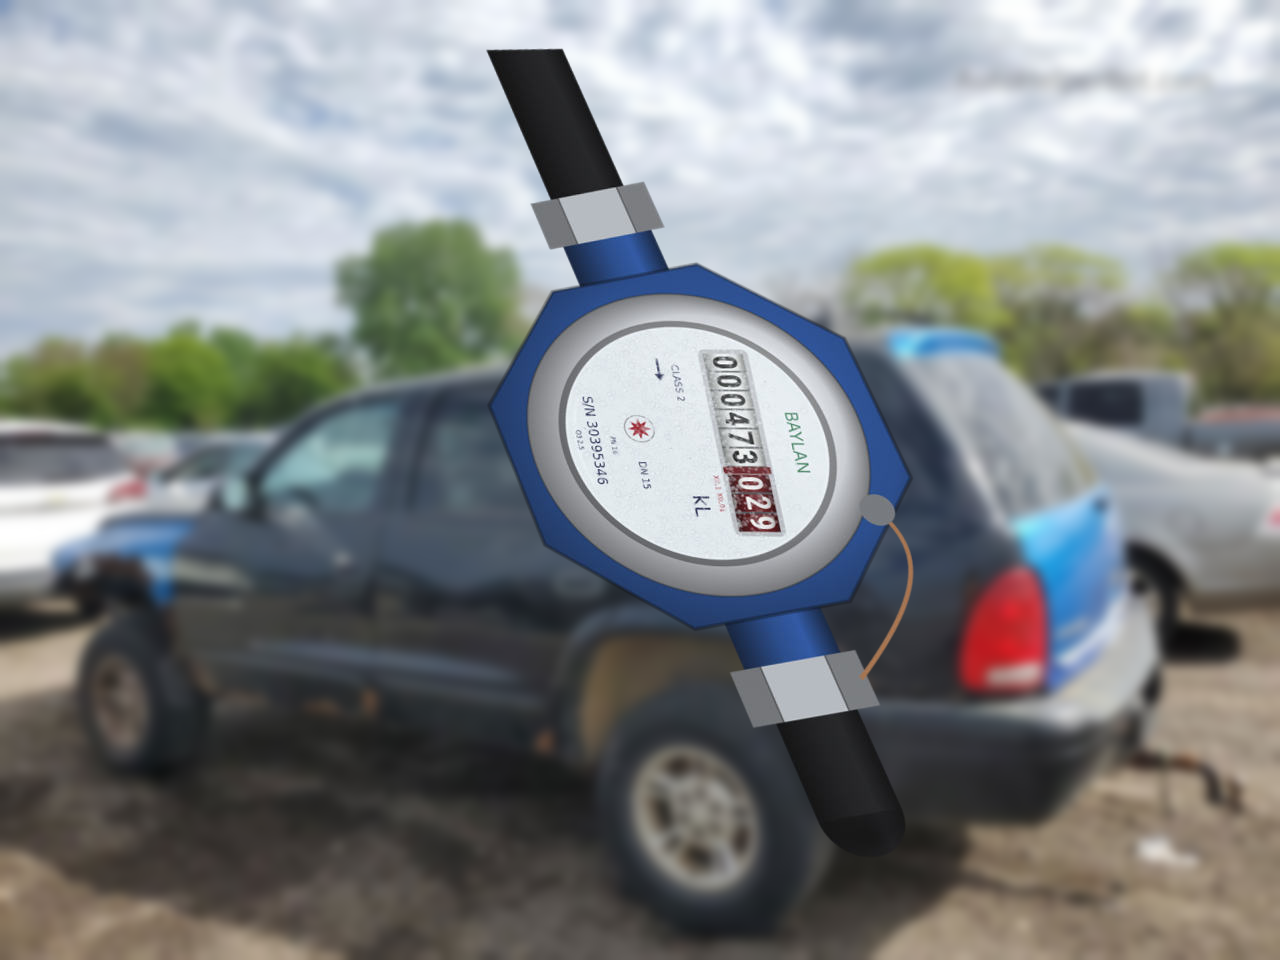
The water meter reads {"value": 473.029, "unit": "kL"}
